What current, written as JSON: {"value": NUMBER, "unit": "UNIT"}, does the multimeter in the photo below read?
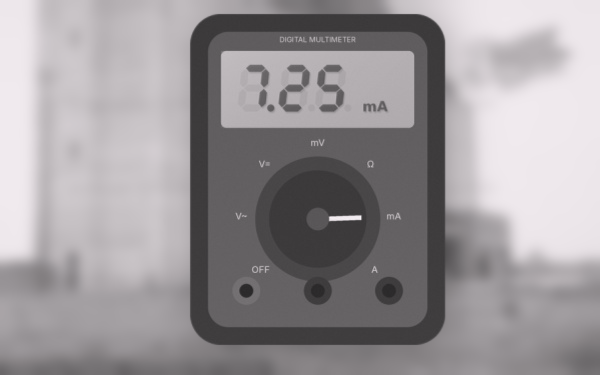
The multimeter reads {"value": 7.25, "unit": "mA"}
